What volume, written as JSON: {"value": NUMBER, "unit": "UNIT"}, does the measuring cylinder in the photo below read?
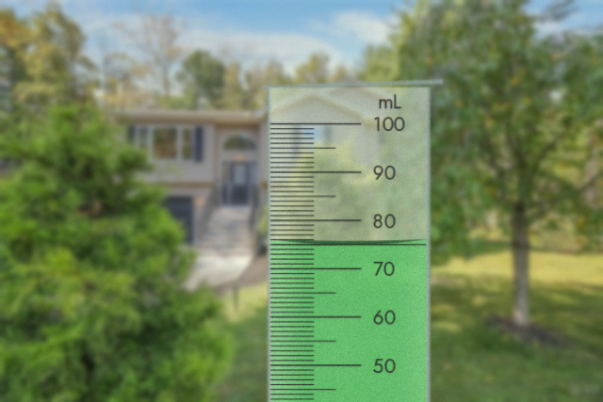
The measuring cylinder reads {"value": 75, "unit": "mL"}
